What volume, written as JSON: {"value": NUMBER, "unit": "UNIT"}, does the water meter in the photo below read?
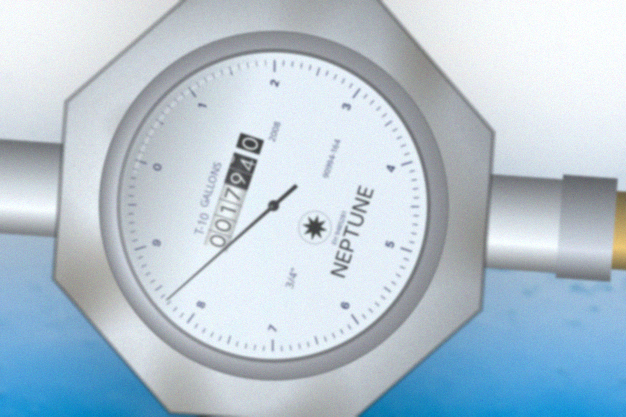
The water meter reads {"value": 17938.3, "unit": "gal"}
